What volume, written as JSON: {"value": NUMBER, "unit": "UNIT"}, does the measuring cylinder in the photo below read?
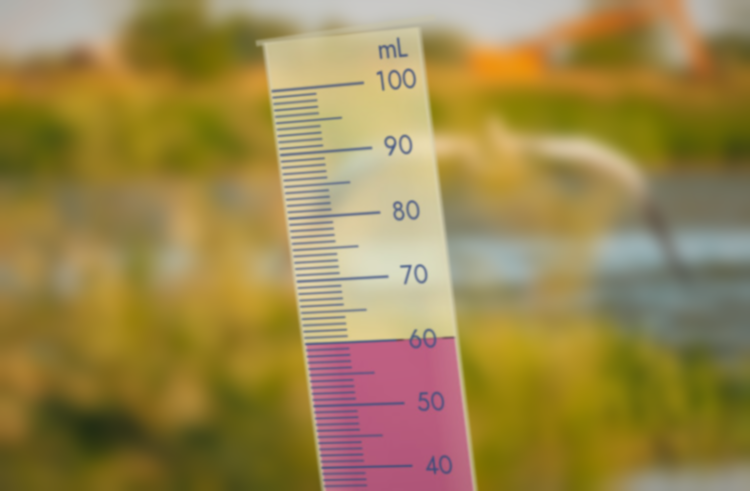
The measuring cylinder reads {"value": 60, "unit": "mL"}
